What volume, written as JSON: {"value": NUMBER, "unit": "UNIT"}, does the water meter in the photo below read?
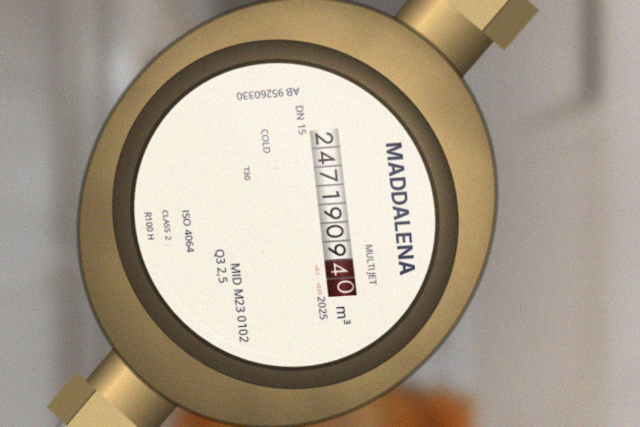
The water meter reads {"value": 2471909.40, "unit": "m³"}
